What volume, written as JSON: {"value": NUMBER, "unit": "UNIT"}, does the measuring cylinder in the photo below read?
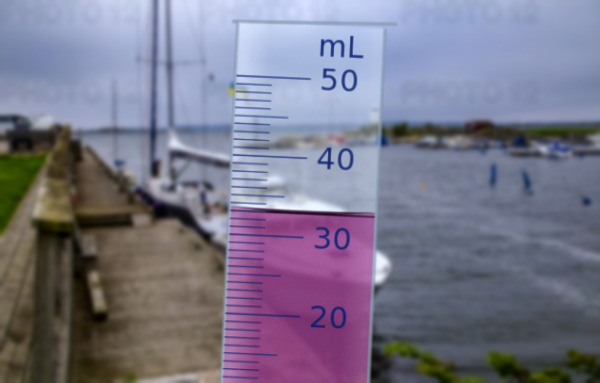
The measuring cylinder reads {"value": 33, "unit": "mL"}
